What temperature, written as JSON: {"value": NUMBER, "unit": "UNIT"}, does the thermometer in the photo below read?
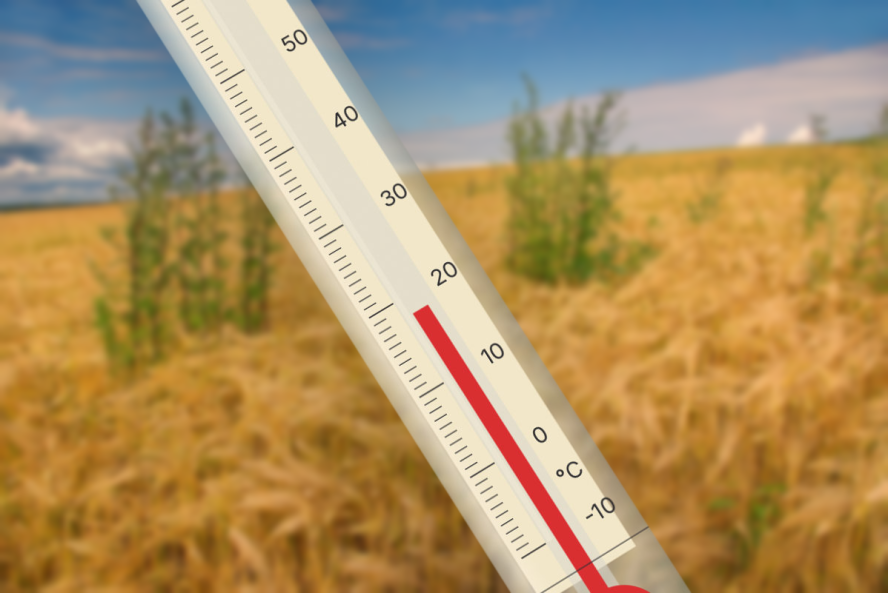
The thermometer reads {"value": 18, "unit": "°C"}
